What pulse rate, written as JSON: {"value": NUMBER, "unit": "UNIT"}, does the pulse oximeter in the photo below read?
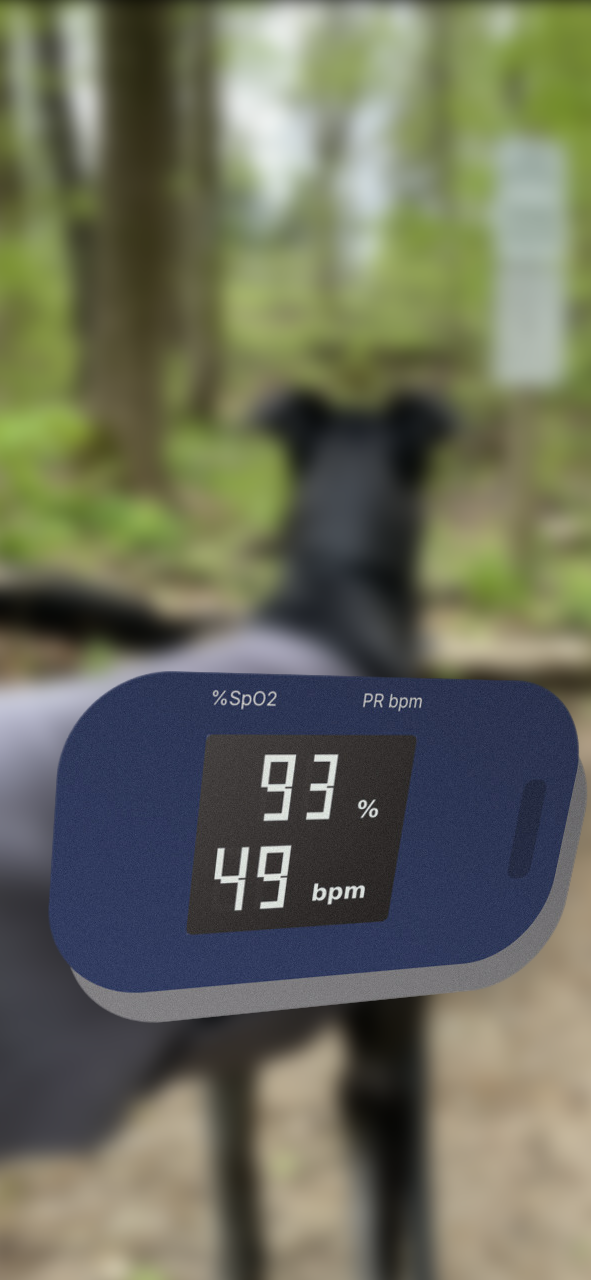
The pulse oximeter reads {"value": 49, "unit": "bpm"}
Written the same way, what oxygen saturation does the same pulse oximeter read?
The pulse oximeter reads {"value": 93, "unit": "%"}
